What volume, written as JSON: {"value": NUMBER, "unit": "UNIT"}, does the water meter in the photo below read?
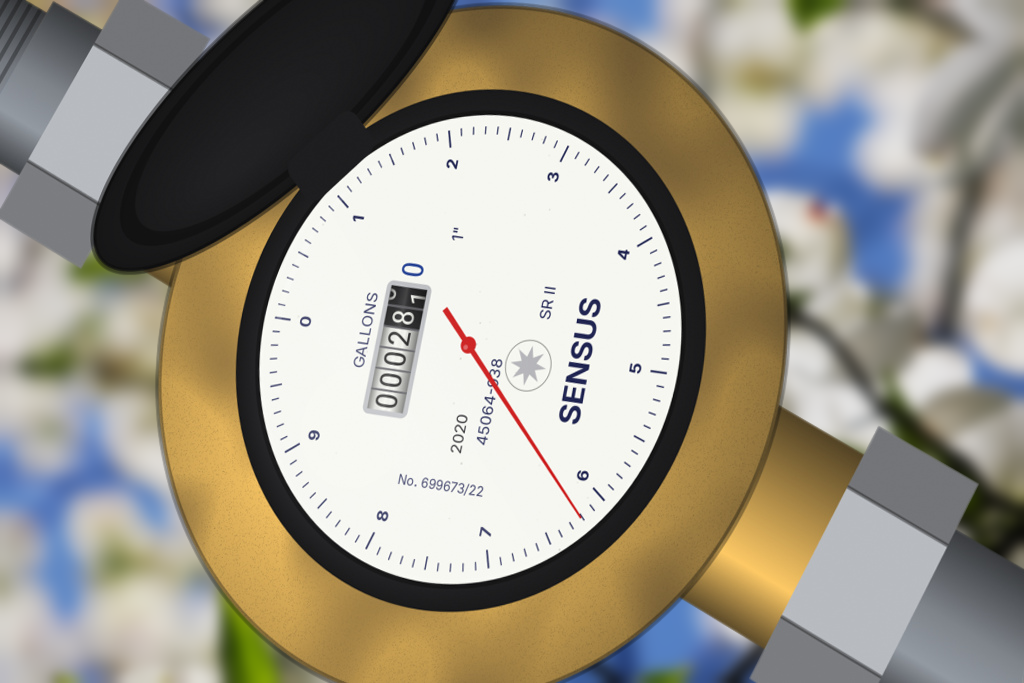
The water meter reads {"value": 2806.2, "unit": "gal"}
